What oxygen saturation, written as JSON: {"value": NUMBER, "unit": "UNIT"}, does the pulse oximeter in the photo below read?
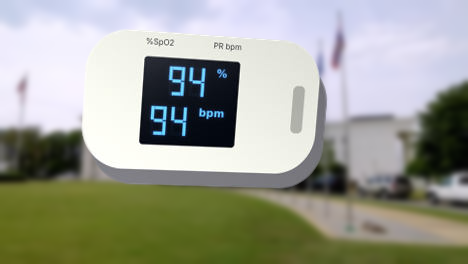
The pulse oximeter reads {"value": 94, "unit": "%"}
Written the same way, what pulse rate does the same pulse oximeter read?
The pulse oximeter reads {"value": 94, "unit": "bpm"}
